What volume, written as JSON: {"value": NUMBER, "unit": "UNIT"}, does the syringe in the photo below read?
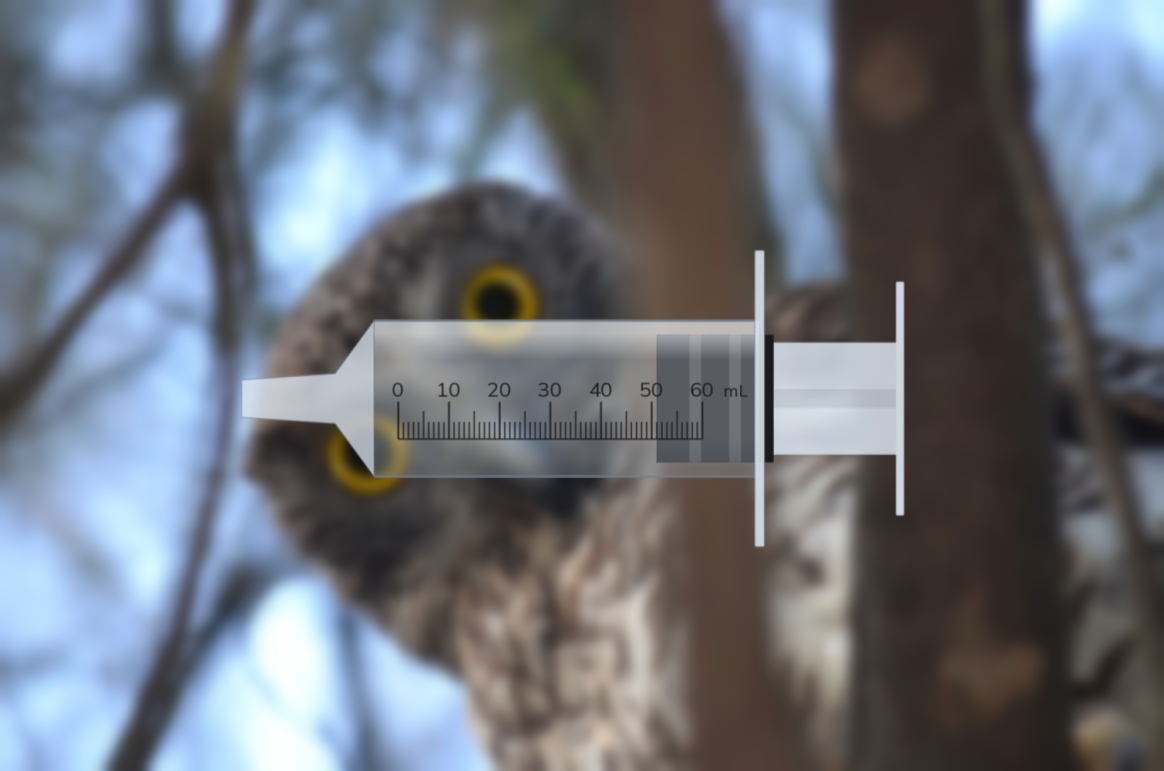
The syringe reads {"value": 51, "unit": "mL"}
